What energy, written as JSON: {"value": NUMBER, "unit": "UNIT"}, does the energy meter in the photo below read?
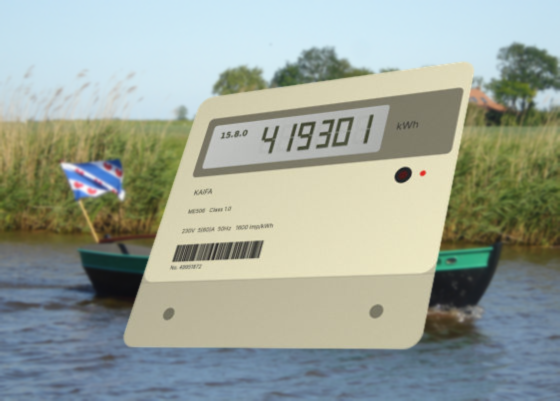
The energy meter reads {"value": 419301, "unit": "kWh"}
